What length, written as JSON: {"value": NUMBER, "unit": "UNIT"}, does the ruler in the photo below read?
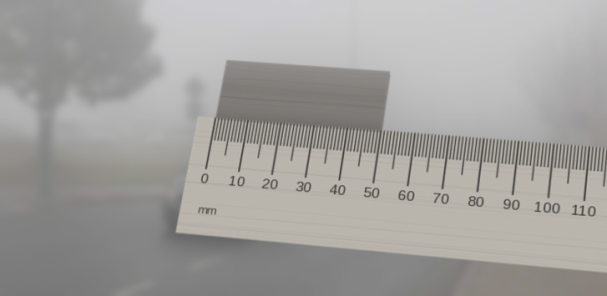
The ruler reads {"value": 50, "unit": "mm"}
